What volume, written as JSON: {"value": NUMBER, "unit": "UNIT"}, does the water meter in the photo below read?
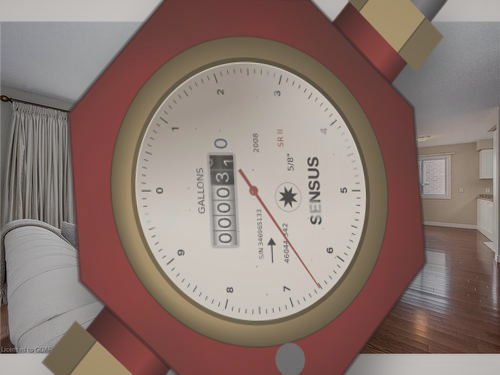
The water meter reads {"value": 306.5, "unit": "gal"}
